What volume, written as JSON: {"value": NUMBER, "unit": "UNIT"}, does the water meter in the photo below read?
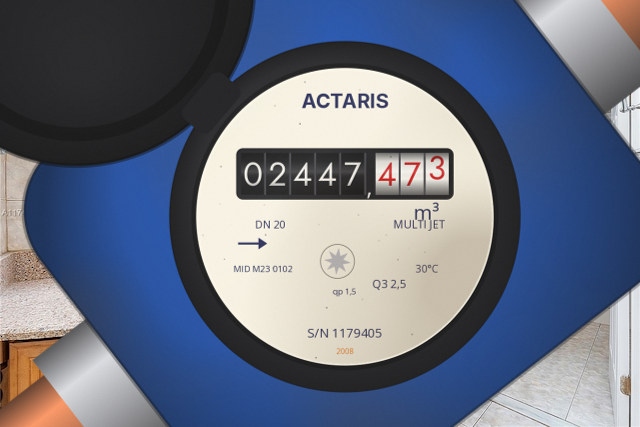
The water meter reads {"value": 2447.473, "unit": "m³"}
